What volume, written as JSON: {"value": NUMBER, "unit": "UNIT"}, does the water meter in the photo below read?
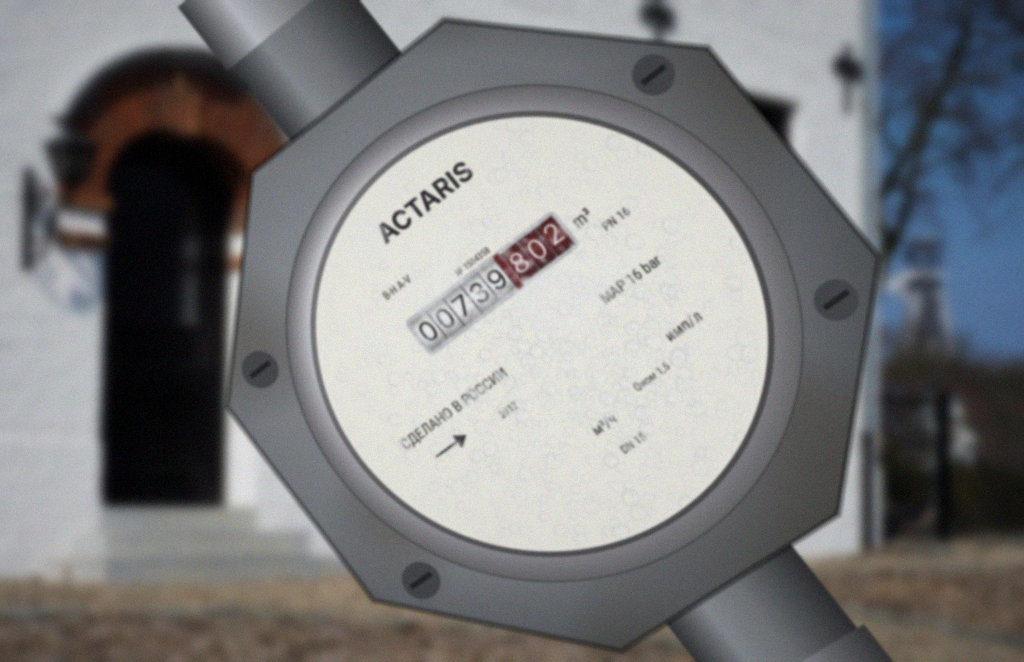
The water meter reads {"value": 739.802, "unit": "m³"}
